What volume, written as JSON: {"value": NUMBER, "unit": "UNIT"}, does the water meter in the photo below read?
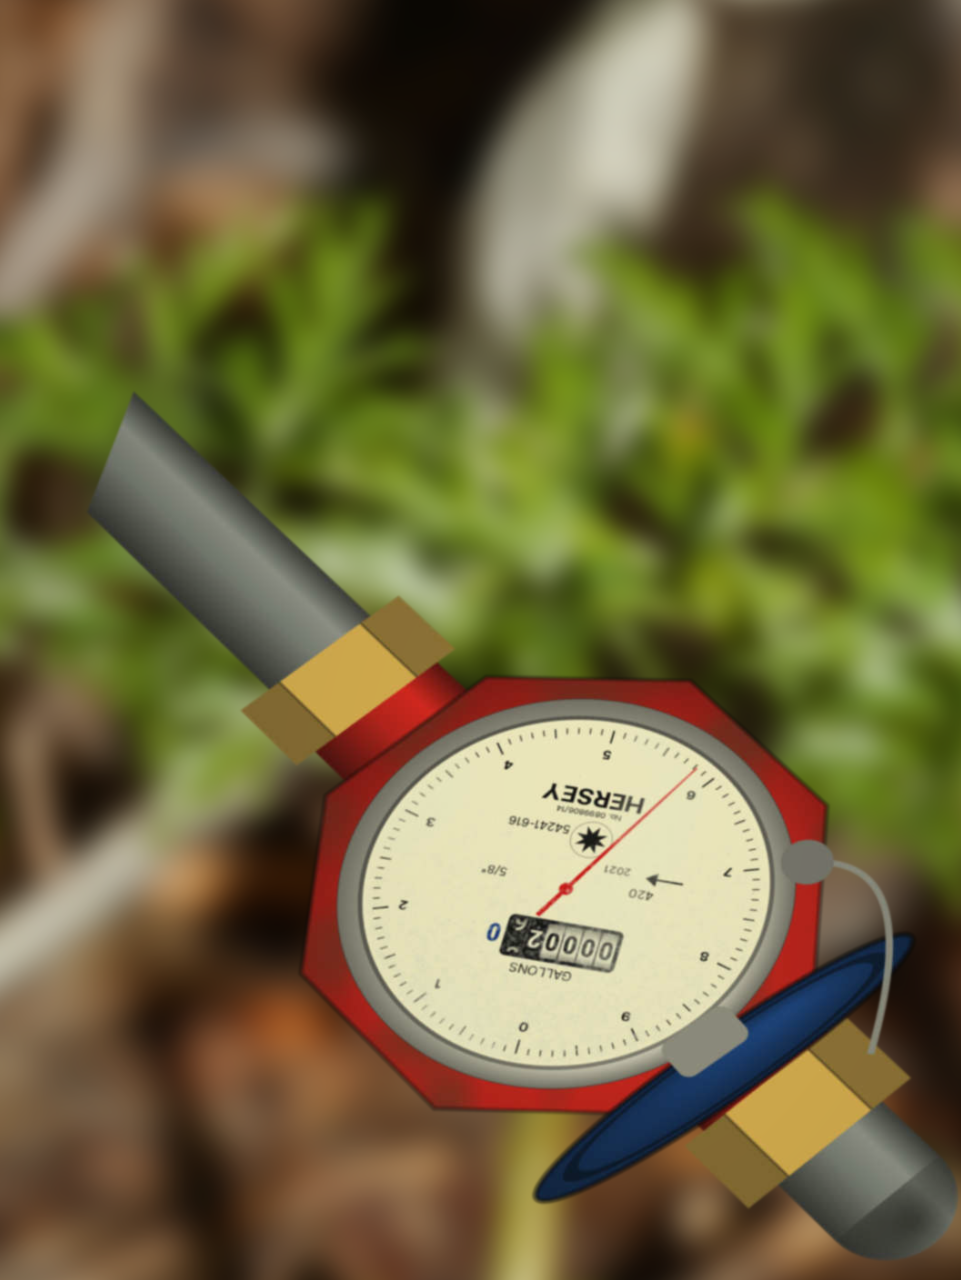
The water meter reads {"value": 255.8, "unit": "gal"}
